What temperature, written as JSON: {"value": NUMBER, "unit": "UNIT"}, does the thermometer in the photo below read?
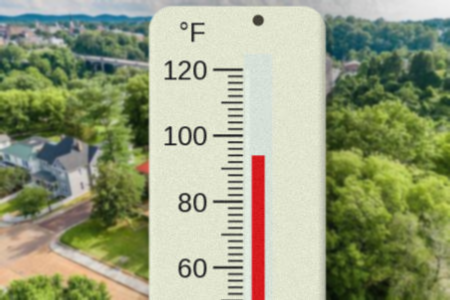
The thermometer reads {"value": 94, "unit": "°F"}
